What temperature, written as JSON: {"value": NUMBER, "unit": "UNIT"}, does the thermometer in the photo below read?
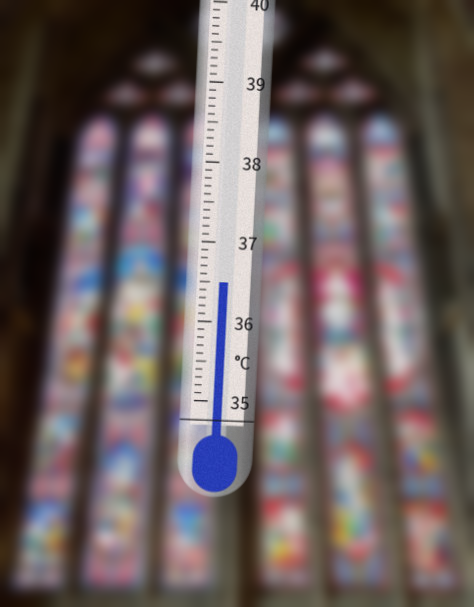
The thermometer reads {"value": 36.5, "unit": "°C"}
